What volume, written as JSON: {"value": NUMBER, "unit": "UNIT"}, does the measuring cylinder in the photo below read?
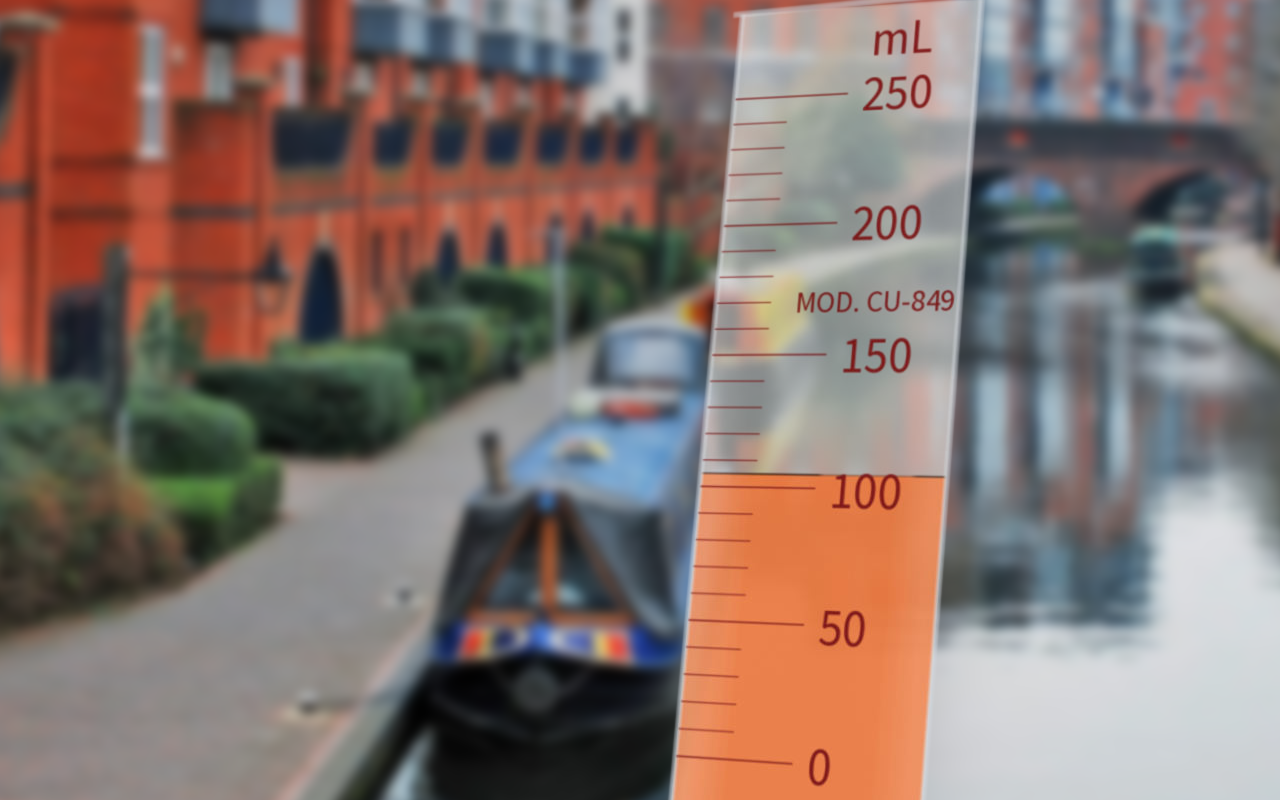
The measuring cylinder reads {"value": 105, "unit": "mL"}
